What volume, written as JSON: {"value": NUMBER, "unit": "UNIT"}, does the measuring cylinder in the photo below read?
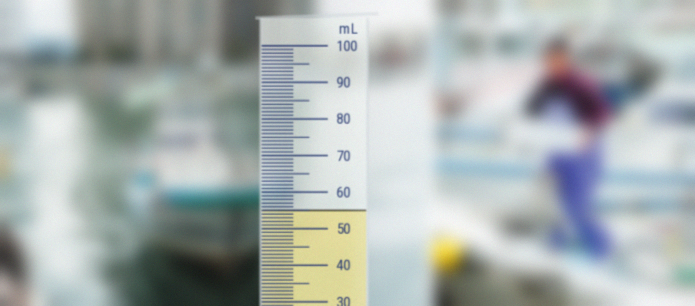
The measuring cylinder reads {"value": 55, "unit": "mL"}
